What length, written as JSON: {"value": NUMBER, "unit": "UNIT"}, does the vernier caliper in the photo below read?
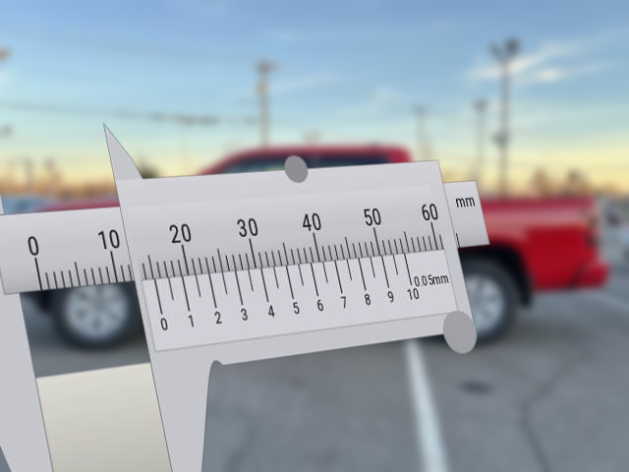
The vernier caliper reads {"value": 15.2, "unit": "mm"}
